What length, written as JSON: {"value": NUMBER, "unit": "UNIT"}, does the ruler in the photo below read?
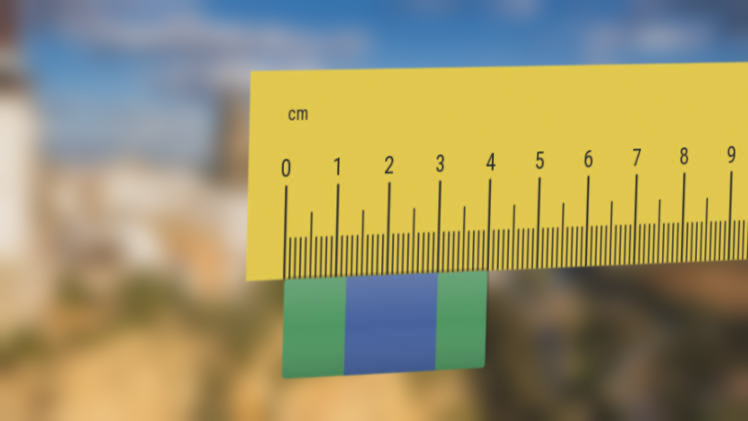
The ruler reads {"value": 4, "unit": "cm"}
